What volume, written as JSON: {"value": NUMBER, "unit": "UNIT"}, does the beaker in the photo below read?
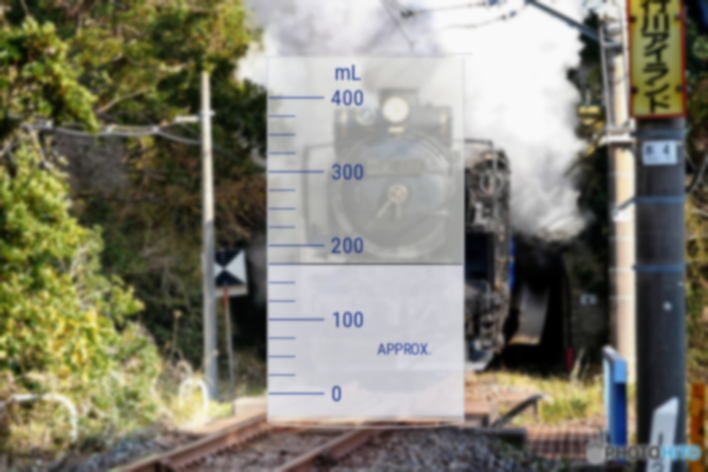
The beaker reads {"value": 175, "unit": "mL"}
